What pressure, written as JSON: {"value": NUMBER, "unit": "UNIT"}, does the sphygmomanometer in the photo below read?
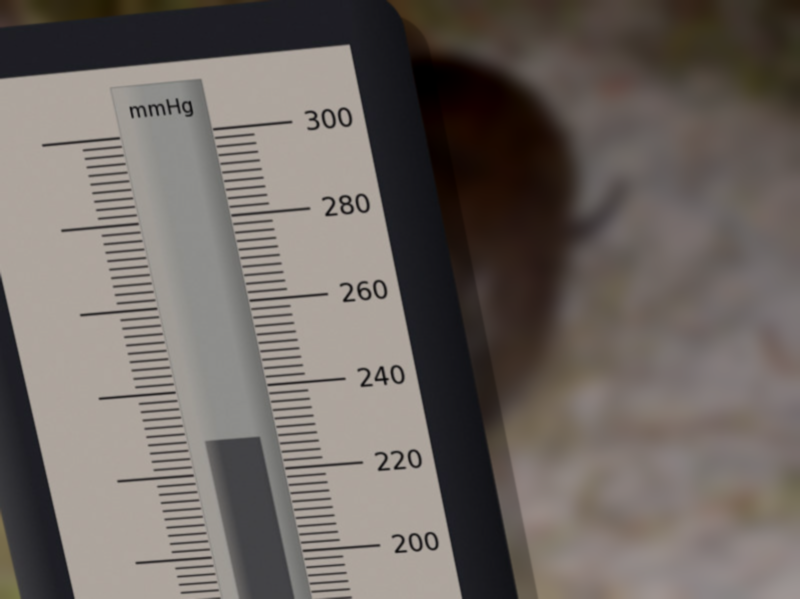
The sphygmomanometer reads {"value": 228, "unit": "mmHg"}
